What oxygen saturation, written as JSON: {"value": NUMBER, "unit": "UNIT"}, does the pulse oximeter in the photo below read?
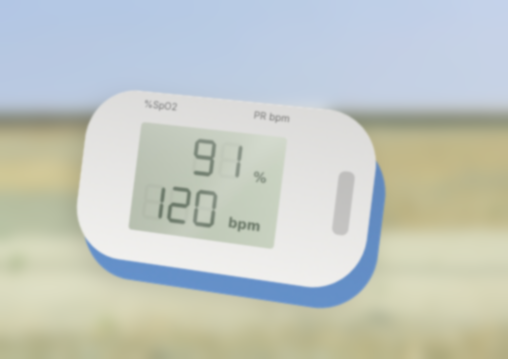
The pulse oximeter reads {"value": 91, "unit": "%"}
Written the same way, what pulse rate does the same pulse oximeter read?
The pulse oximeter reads {"value": 120, "unit": "bpm"}
